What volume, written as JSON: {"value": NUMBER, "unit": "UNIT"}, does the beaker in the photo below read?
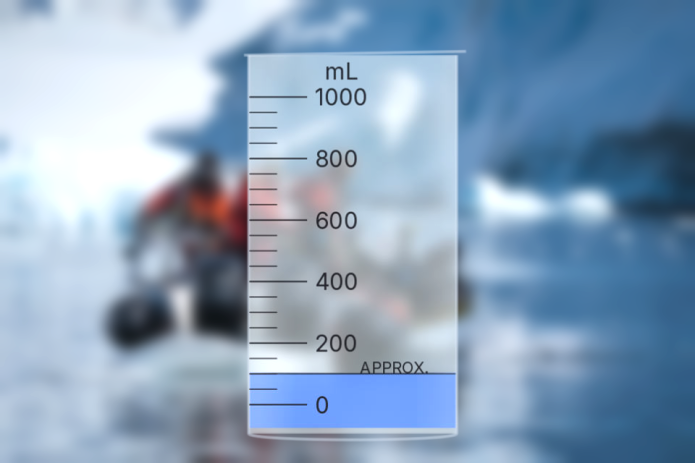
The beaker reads {"value": 100, "unit": "mL"}
